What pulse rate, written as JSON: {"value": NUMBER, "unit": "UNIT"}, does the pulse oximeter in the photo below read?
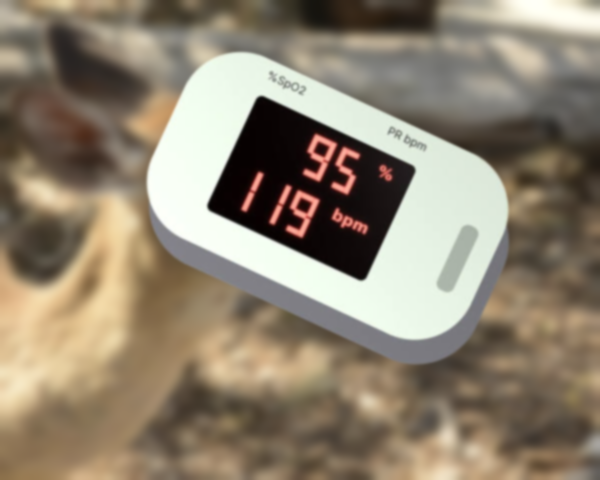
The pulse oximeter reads {"value": 119, "unit": "bpm"}
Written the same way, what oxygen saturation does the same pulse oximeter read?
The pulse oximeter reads {"value": 95, "unit": "%"}
